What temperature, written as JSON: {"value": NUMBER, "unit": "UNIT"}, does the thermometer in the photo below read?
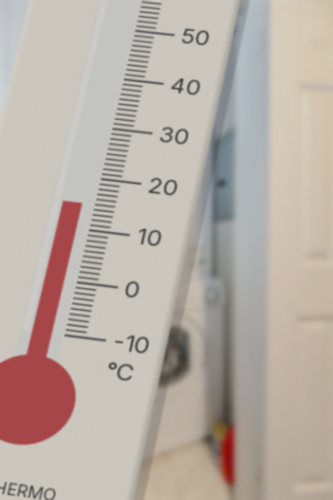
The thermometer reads {"value": 15, "unit": "°C"}
